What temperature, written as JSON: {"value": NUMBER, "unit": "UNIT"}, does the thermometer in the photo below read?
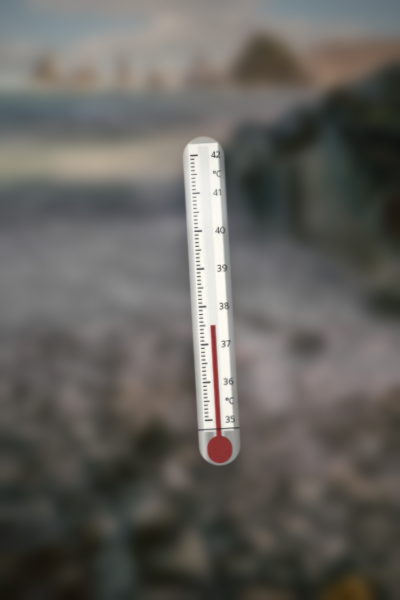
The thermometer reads {"value": 37.5, "unit": "°C"}
